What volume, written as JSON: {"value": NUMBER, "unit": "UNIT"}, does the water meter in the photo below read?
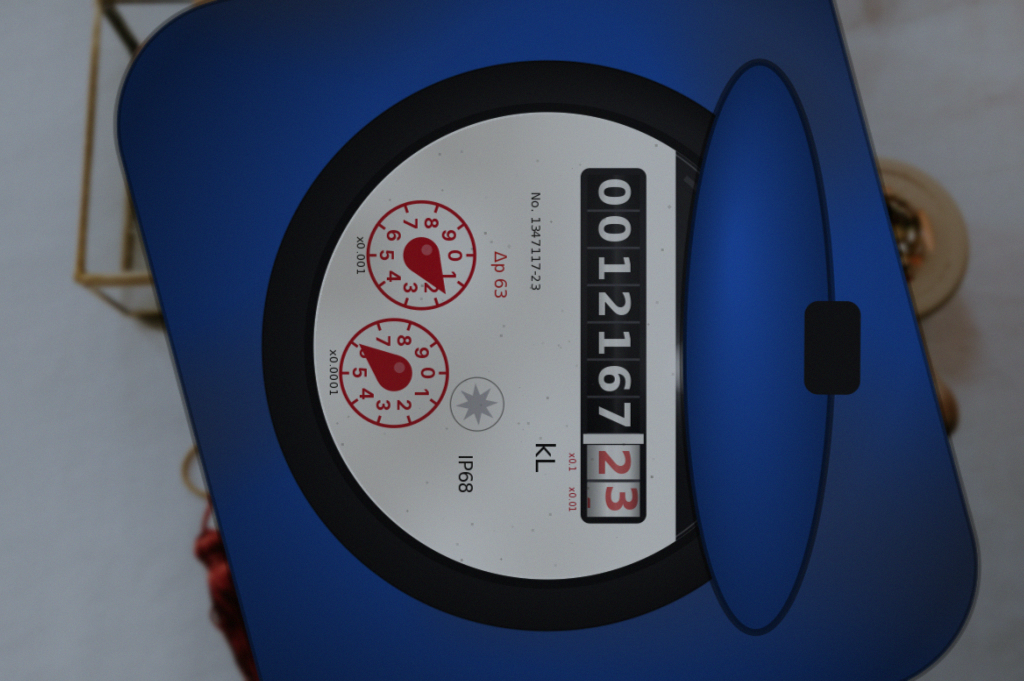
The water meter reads {"value": 12167.2316, "unit": "kL"}
